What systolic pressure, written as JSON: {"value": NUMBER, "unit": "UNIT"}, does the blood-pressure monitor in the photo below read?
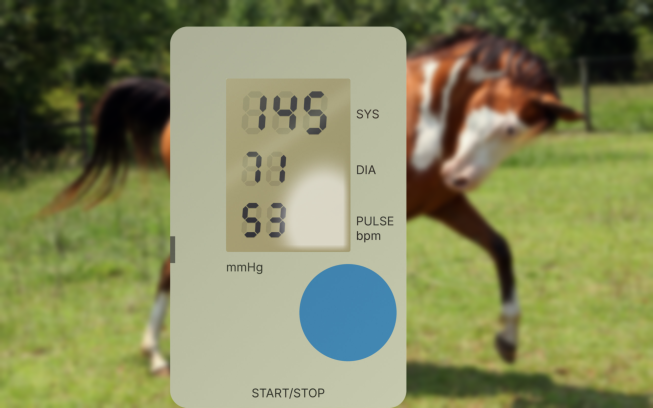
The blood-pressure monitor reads {"value": 145, "unit": "mmHg"}
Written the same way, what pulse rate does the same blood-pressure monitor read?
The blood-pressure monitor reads {"value": 53, "unit": "bpm"}
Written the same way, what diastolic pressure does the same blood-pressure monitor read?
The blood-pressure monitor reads {"value": 71, "unit": "mmHg"}
